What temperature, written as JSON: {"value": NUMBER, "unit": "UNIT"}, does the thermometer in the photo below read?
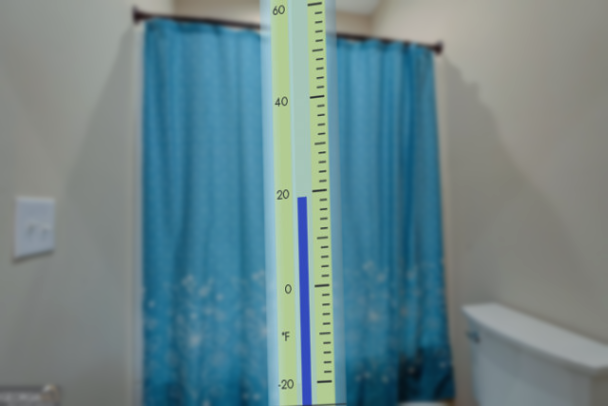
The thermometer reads {"value": 19, "unit": "°F"}
